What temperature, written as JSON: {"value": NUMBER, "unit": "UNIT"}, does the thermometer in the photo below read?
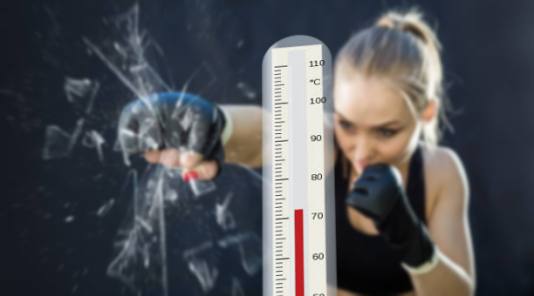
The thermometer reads {"value": 72, "unit": "°C"}
